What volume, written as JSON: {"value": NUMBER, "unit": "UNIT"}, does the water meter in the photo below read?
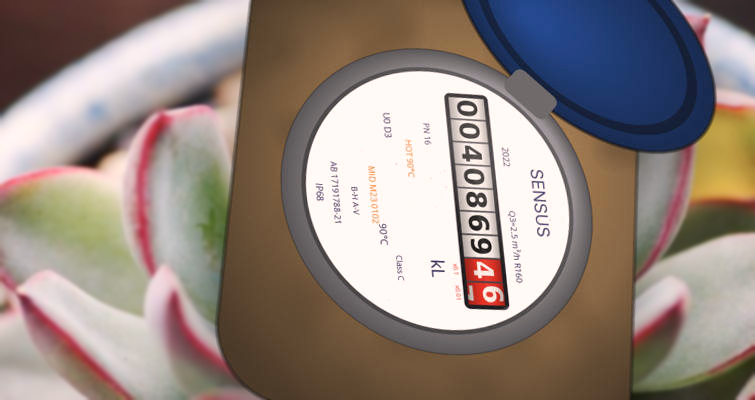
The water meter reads {"value": 40869.46, "unit": "kL"}
